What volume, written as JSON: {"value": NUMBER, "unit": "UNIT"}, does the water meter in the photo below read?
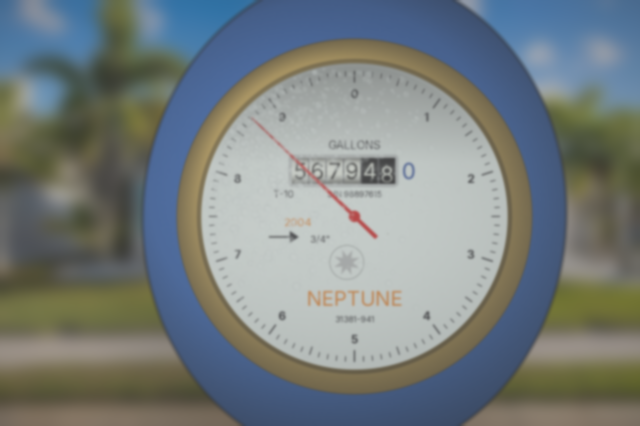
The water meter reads {"value": 5679478.7, "unit": "gal"}
